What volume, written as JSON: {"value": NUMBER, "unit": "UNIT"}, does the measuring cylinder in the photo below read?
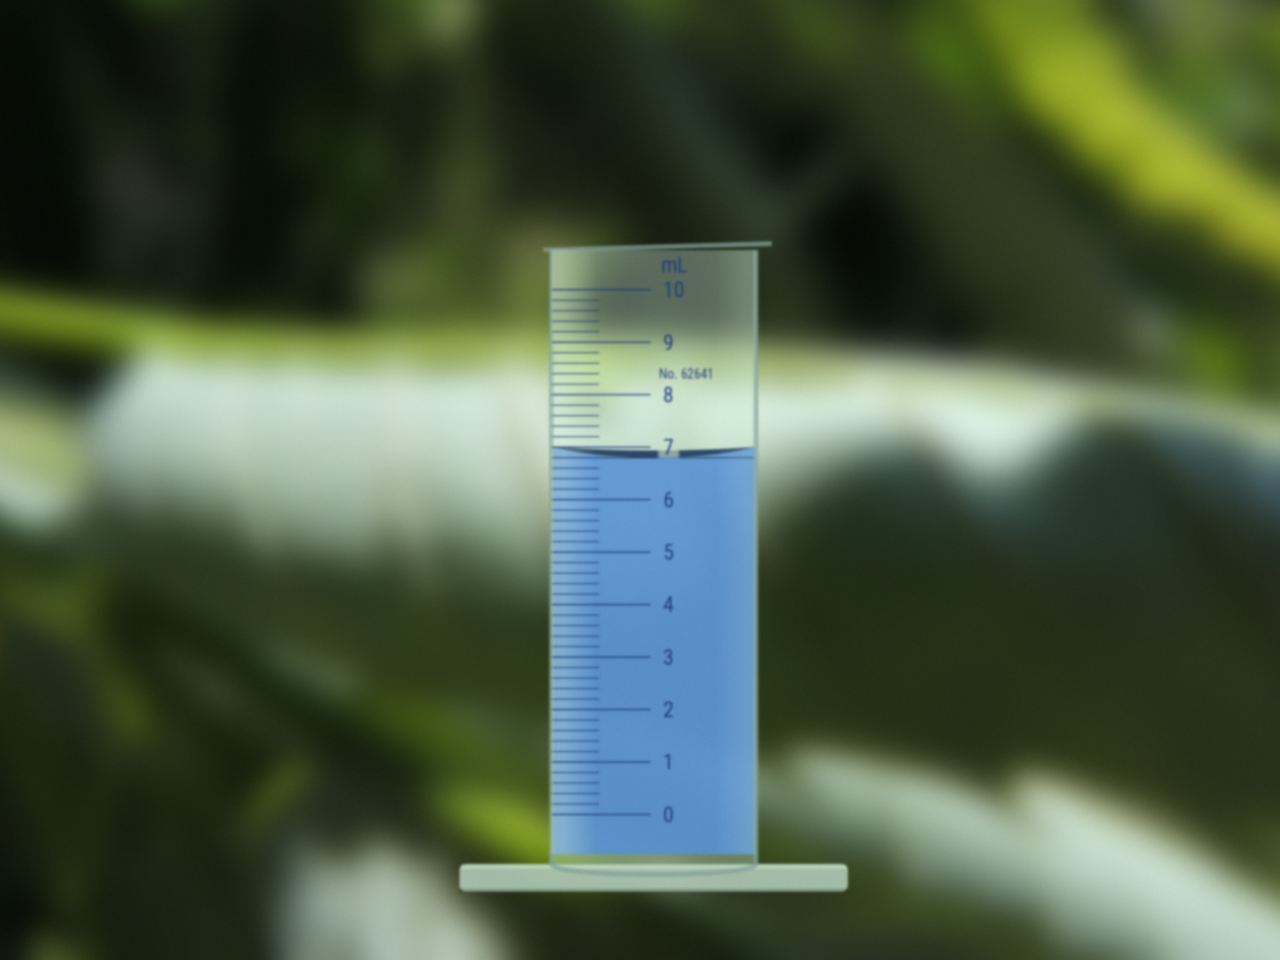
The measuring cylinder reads {"value": 6.8, "unit": "mL"}
